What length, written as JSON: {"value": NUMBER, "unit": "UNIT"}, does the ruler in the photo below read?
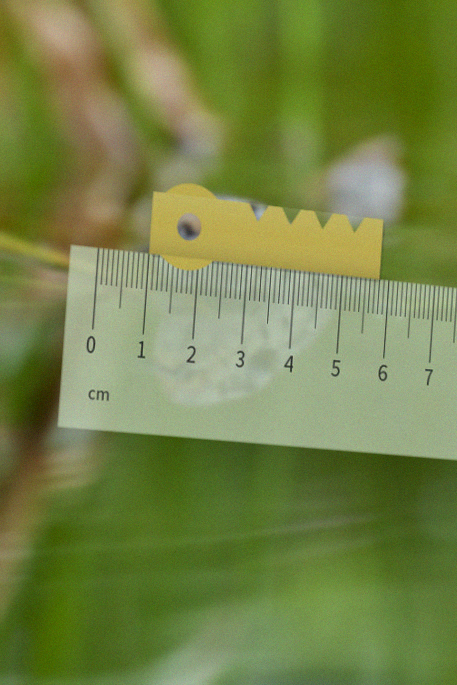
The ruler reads {"value": 4.8, "unit": "cm"}
